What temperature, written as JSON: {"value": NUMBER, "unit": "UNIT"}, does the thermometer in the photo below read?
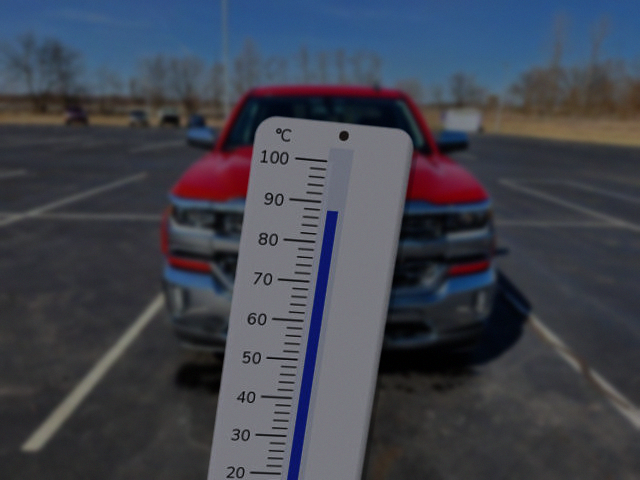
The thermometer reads {"value": 88, "unit": "°C"}
